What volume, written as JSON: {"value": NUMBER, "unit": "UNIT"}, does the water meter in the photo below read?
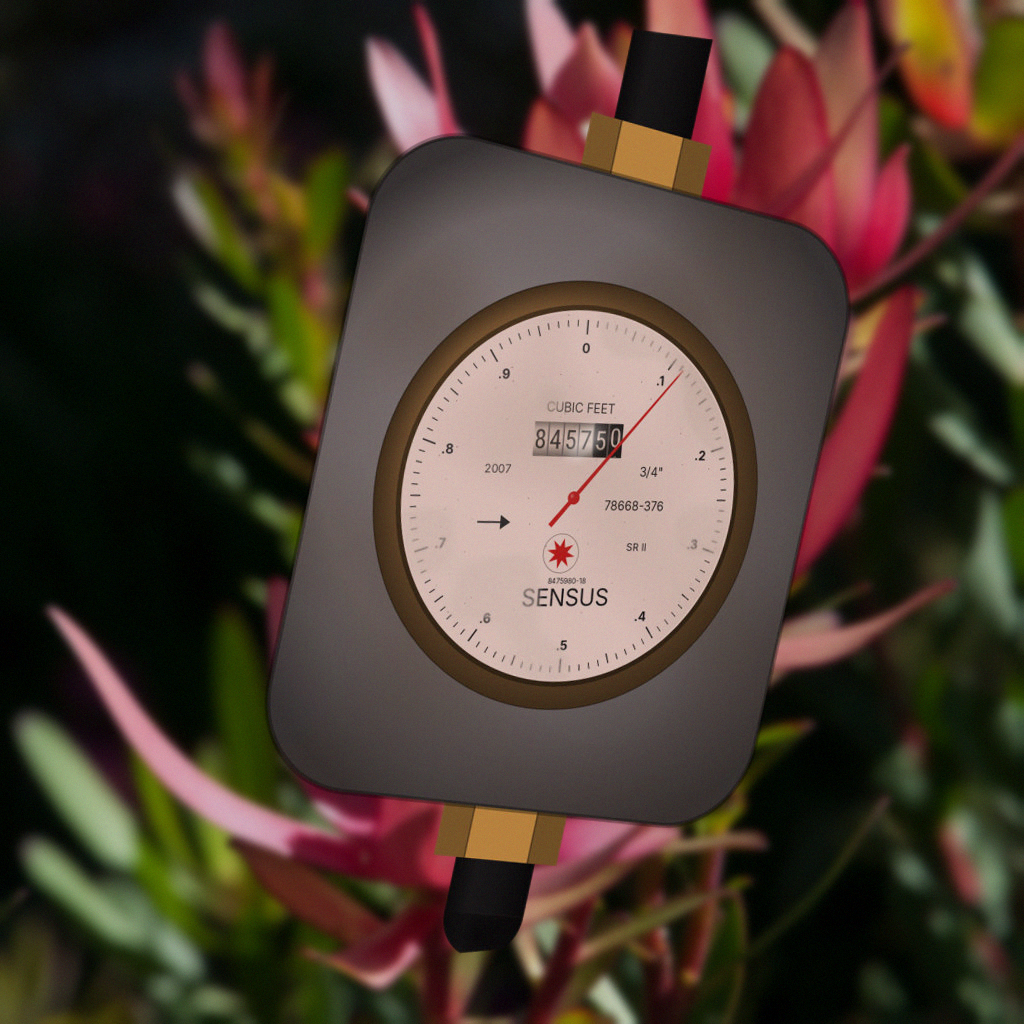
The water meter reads {"value": 845750.11, "unit": "ft³"}
